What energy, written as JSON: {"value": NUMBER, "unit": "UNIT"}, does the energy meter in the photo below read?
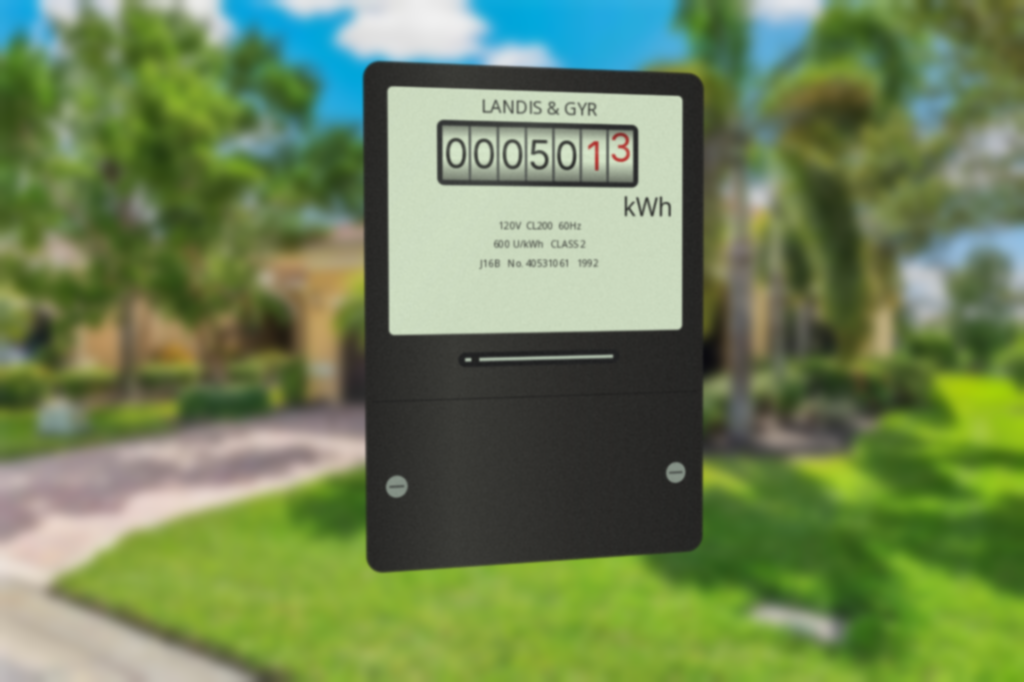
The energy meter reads {"value": 50.13, "unit": "kWh"}
